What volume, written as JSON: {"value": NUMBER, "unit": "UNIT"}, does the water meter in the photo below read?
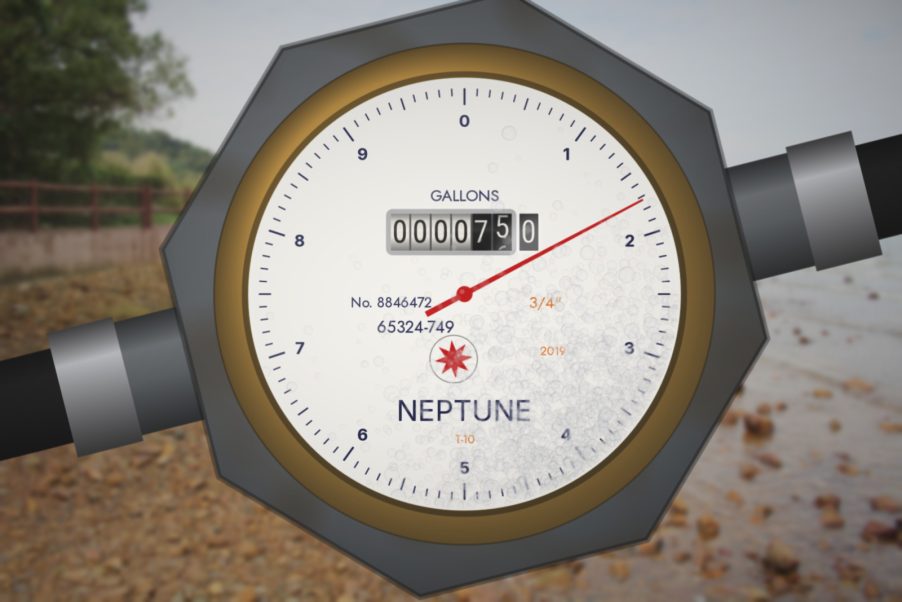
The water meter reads {"value": 751.7, "unit": "gal"}
